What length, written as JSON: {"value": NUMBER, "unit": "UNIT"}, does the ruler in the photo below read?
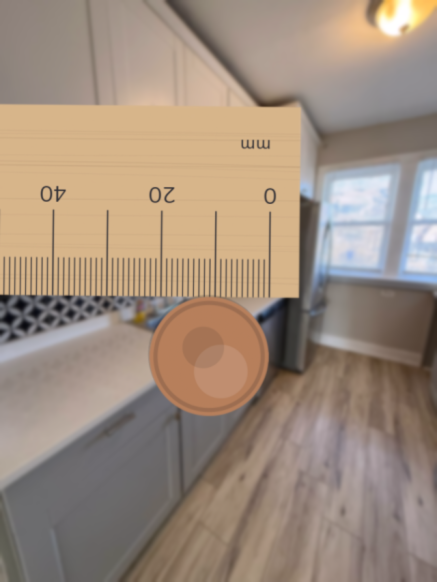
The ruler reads {"value": 22, "unit": "mm"}
